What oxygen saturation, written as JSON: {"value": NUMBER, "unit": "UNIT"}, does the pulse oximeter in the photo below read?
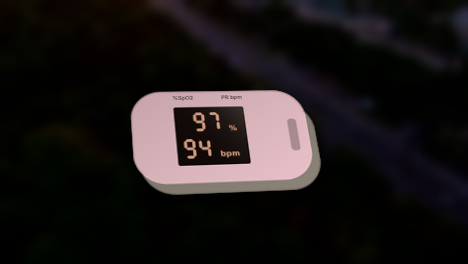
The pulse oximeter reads {"value": 97, "unit": "%"}
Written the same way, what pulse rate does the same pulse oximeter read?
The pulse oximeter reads {"value": 94, "unit": "bpm"}
